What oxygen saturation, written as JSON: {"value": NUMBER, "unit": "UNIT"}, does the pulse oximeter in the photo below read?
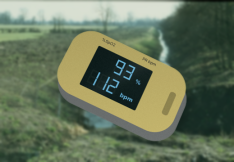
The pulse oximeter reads {"value": 93, "unit": "%"}
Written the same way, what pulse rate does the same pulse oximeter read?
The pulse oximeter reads {"value": 112, "unit": "bpm"}
